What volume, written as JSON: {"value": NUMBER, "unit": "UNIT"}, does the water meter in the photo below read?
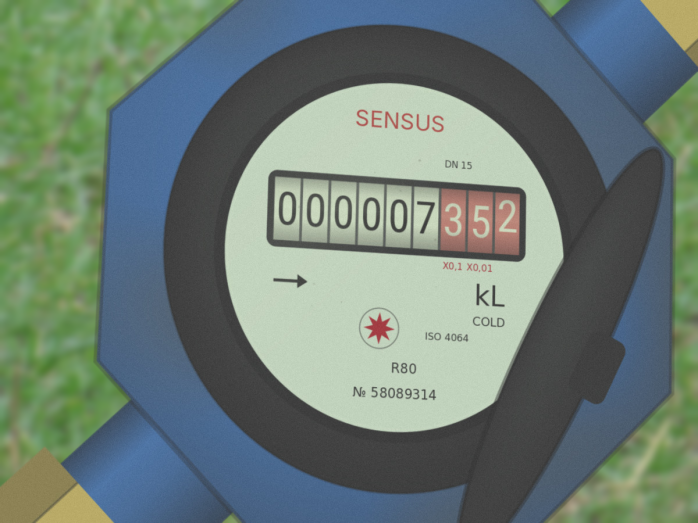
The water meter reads {"value": 7.352, "unit": "kL"}
